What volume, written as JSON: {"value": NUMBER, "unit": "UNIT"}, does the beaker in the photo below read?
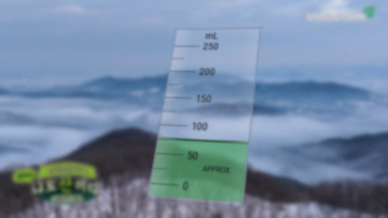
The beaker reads {"value": 75, "unit": "mL"}
